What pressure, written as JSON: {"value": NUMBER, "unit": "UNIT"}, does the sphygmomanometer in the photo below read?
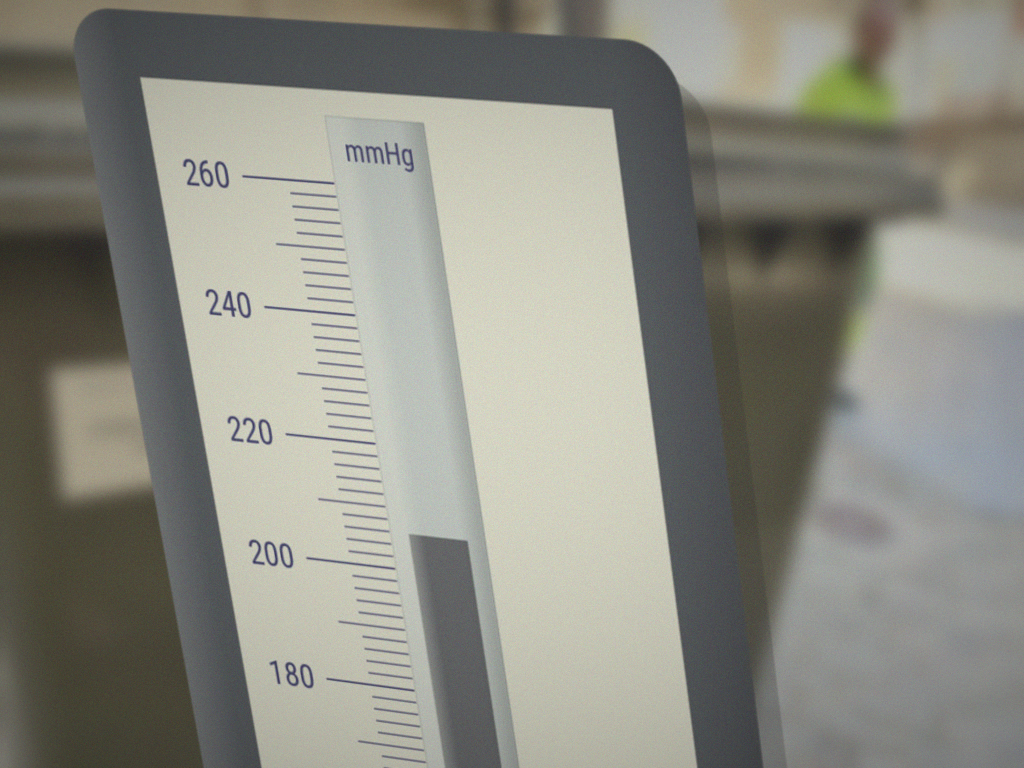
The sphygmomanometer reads {"value": 206, "unit": "mmHg"}
